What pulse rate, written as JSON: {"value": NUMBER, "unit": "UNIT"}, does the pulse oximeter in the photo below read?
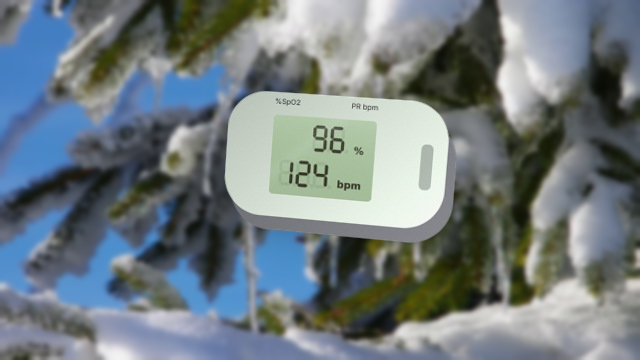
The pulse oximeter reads {"value": 124, "unit": "bpm"}
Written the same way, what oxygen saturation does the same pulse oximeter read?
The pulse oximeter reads {"value": 96, "unit": "%"}
